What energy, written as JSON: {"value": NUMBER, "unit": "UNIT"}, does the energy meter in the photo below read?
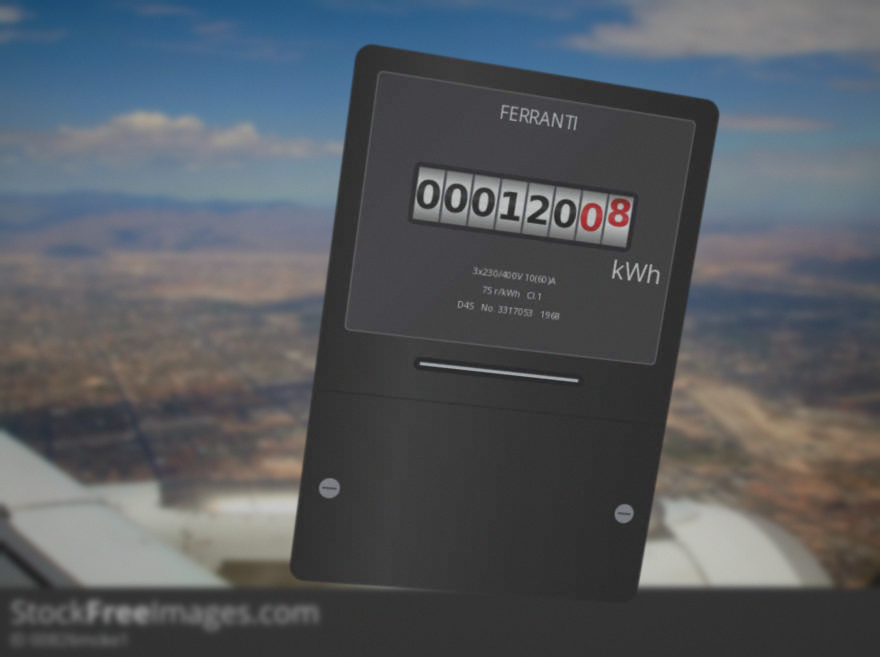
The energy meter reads {"value": 120.08, "unit": "kWh"}
